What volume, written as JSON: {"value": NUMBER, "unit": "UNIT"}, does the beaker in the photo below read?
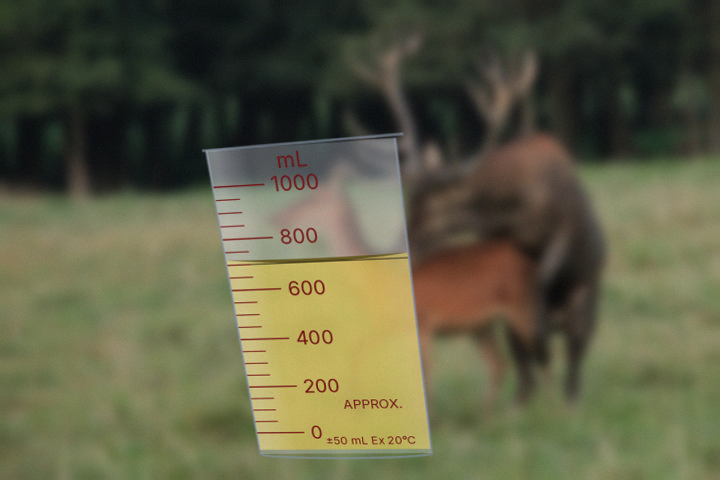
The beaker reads {"value": 700, "unit": "mL"}
